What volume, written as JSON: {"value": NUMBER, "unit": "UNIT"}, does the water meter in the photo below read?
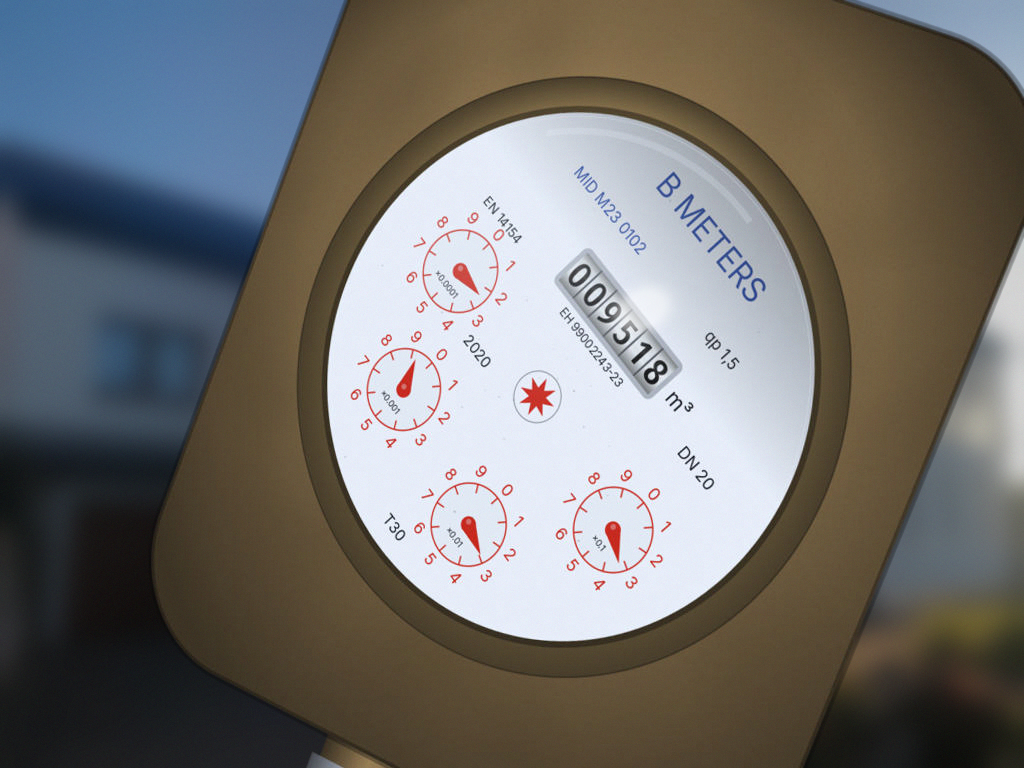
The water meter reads {"value": 9518.3292, "unit": "m³"}
